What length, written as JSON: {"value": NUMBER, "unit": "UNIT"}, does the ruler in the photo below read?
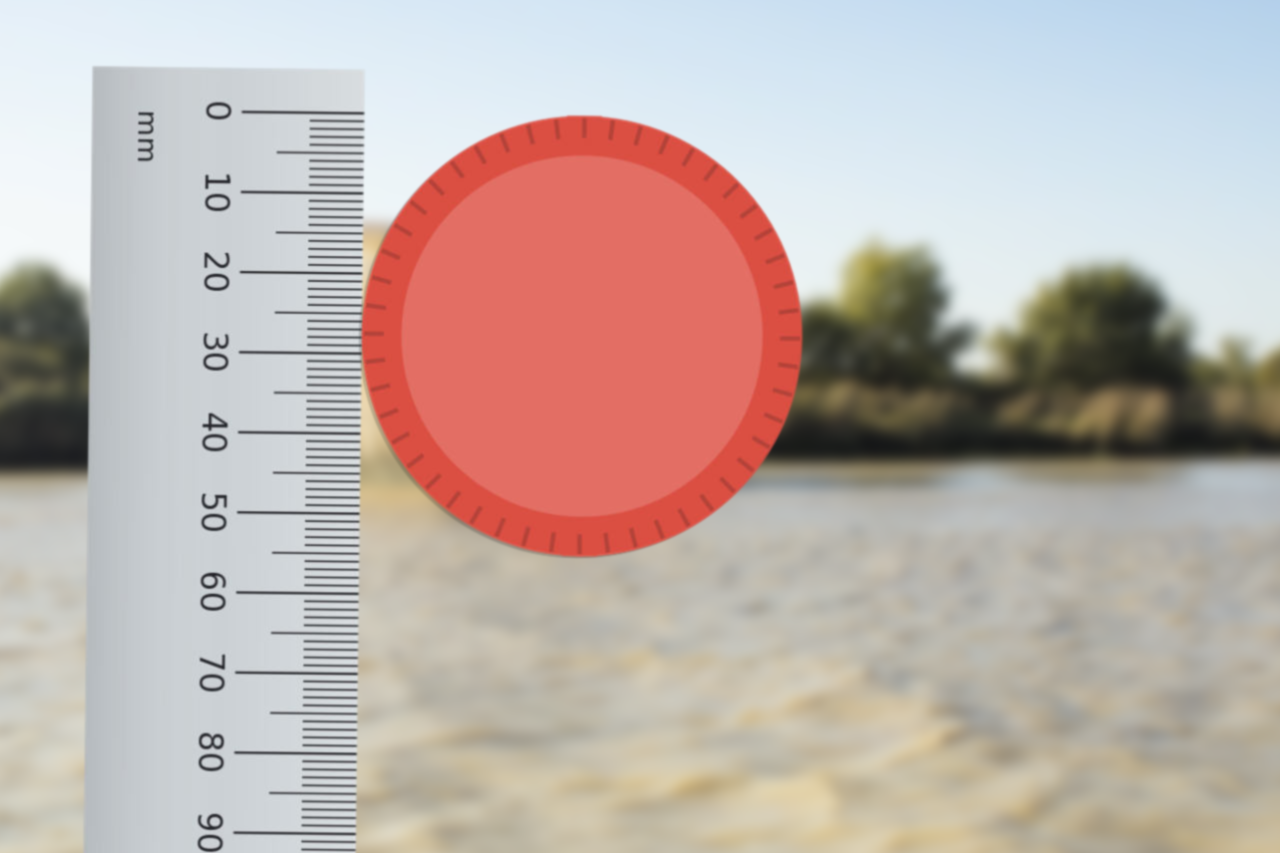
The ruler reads {"value": 55, "unit": "mm"}
